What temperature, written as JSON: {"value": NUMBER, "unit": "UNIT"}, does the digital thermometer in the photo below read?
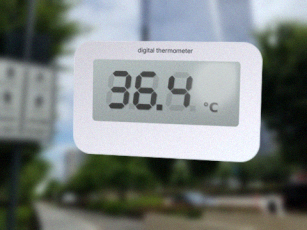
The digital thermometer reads {"value": 36.4, "unit": "°C"}
